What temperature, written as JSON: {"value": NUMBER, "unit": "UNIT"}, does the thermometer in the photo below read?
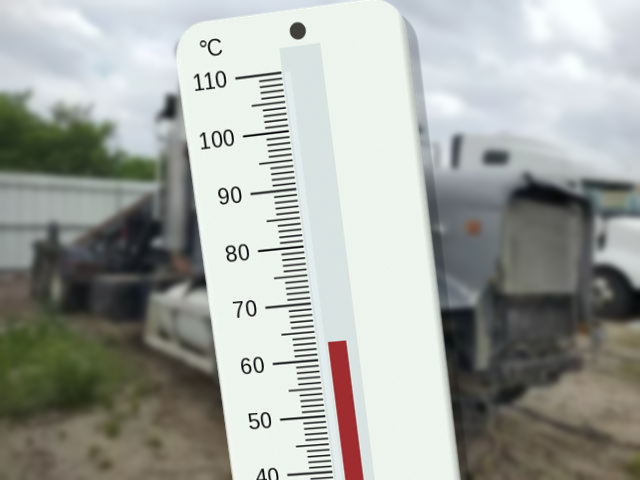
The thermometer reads {"value": 63, "unit": "°C"}
